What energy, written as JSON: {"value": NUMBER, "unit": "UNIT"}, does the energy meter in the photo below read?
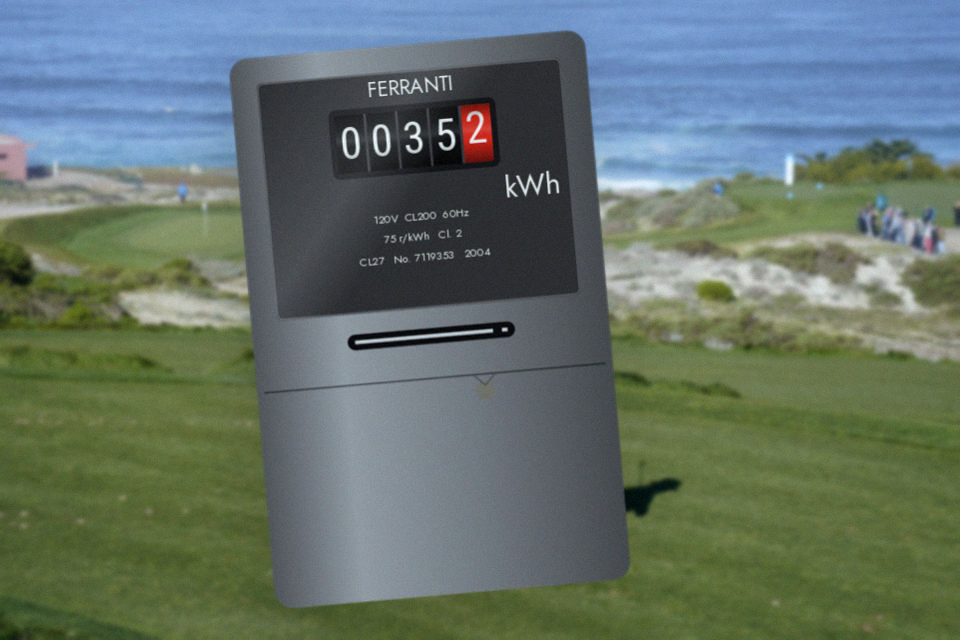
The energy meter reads {"value": 35.2, "unit": "kWh"}
